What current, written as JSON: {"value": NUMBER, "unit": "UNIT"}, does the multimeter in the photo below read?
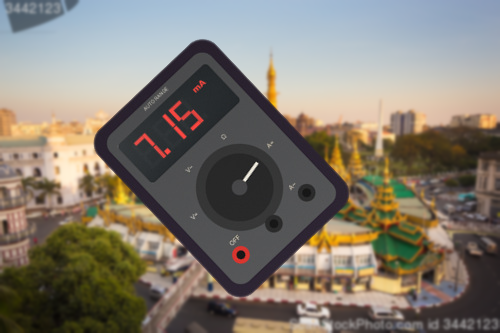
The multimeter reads {"value": 7.15, "unit": "mA"}
